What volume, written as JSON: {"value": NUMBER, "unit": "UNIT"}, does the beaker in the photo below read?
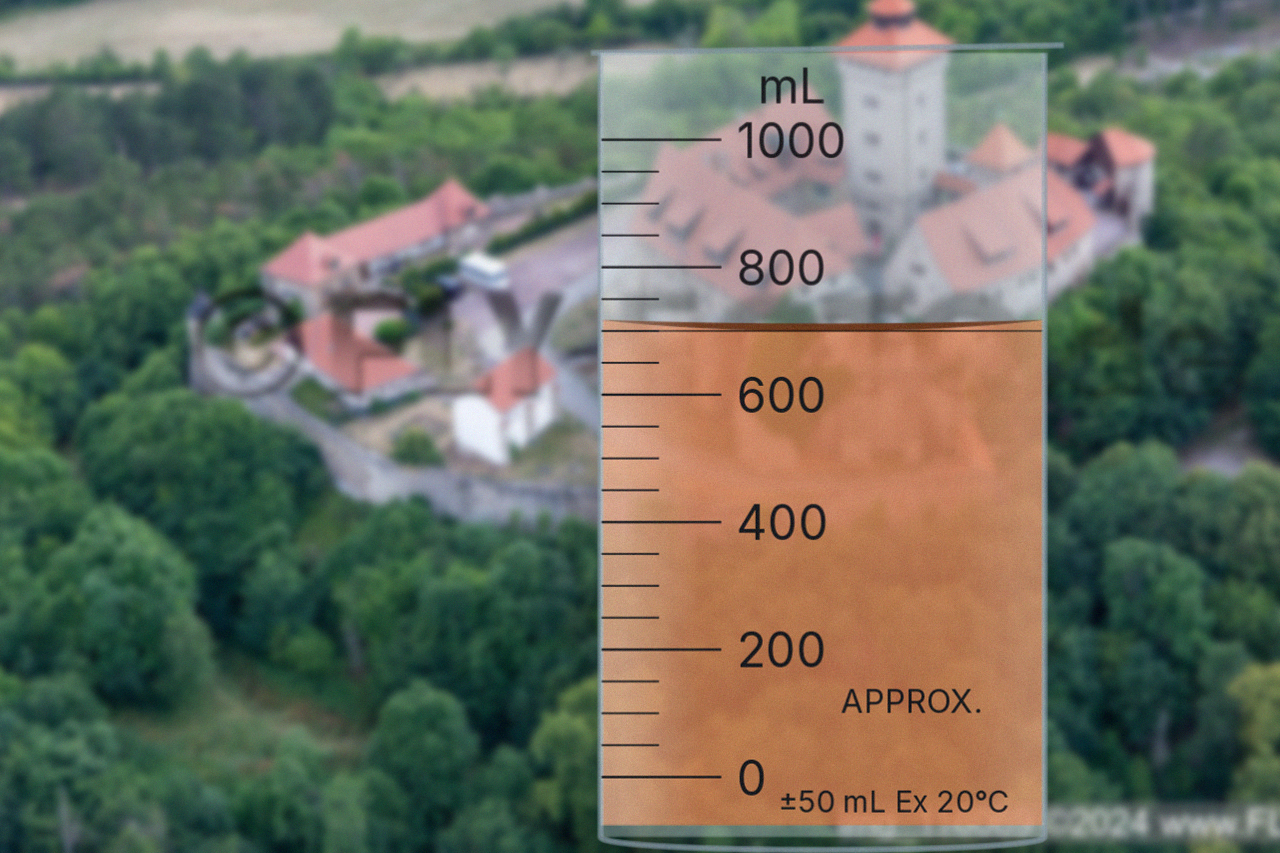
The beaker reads {"value": 700, "unit": "mL"}
